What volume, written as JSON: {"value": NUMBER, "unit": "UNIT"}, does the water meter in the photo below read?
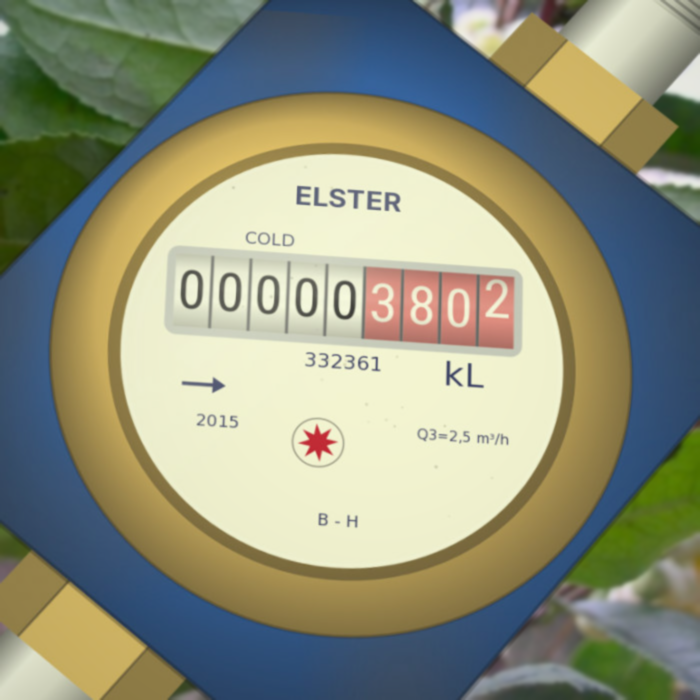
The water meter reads {"value": 0.3802, "unit": "kL"}
